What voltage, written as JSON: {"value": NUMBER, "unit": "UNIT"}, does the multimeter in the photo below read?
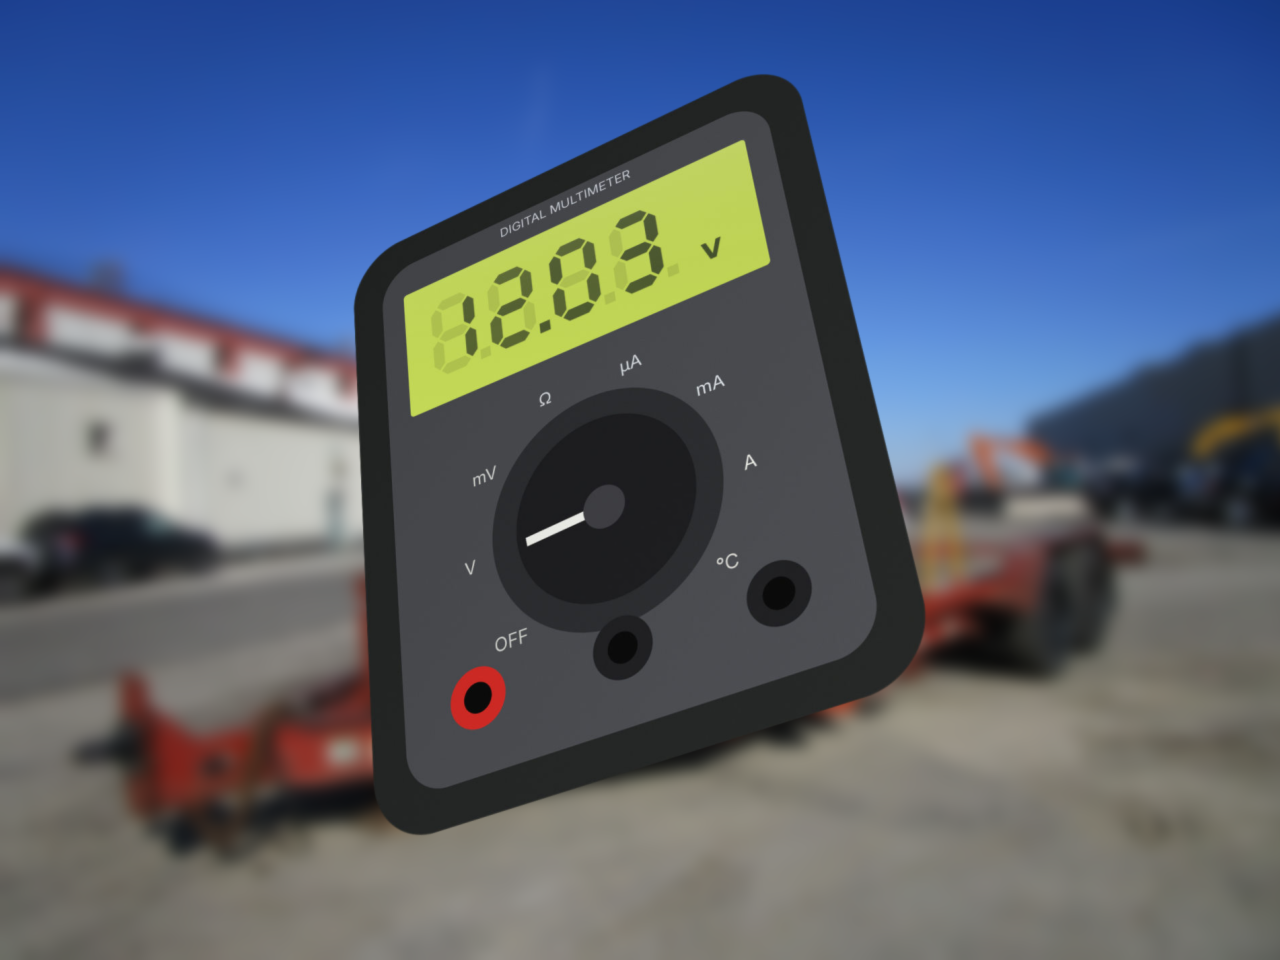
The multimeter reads {"value": 12.03, "unit": "V"}
